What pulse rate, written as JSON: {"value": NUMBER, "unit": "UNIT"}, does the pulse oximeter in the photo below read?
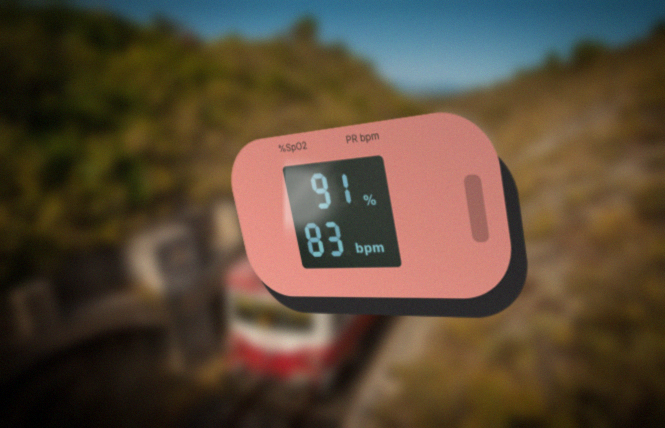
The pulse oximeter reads {"value": 83, "unit": "bpm"}
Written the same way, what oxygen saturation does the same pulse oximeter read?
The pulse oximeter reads {"value": 91, "unit": "%"}
